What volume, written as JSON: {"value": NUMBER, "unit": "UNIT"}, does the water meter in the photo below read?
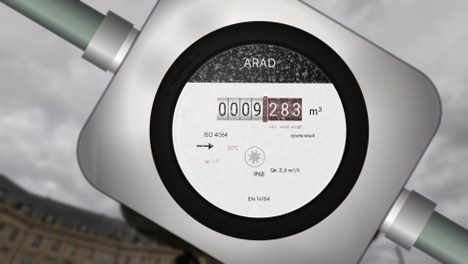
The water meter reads {"value": 9.283, "unit": "m³"}
